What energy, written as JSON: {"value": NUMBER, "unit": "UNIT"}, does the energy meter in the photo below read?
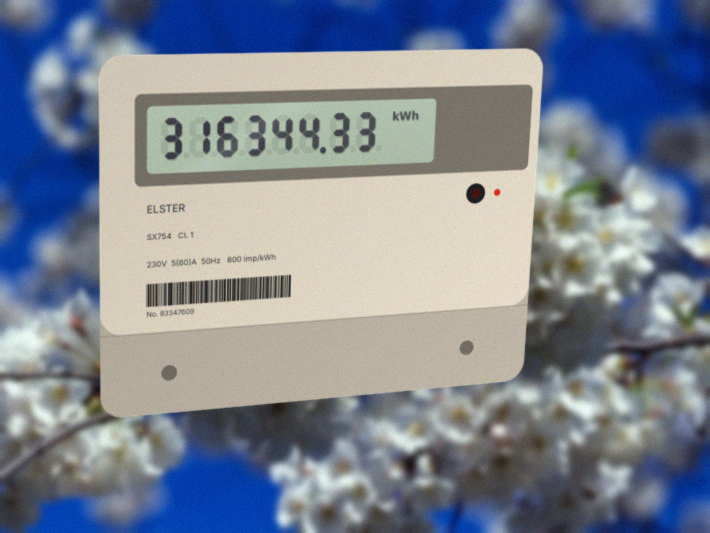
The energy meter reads {"value": 316344.33, "unit": "kWh"}
